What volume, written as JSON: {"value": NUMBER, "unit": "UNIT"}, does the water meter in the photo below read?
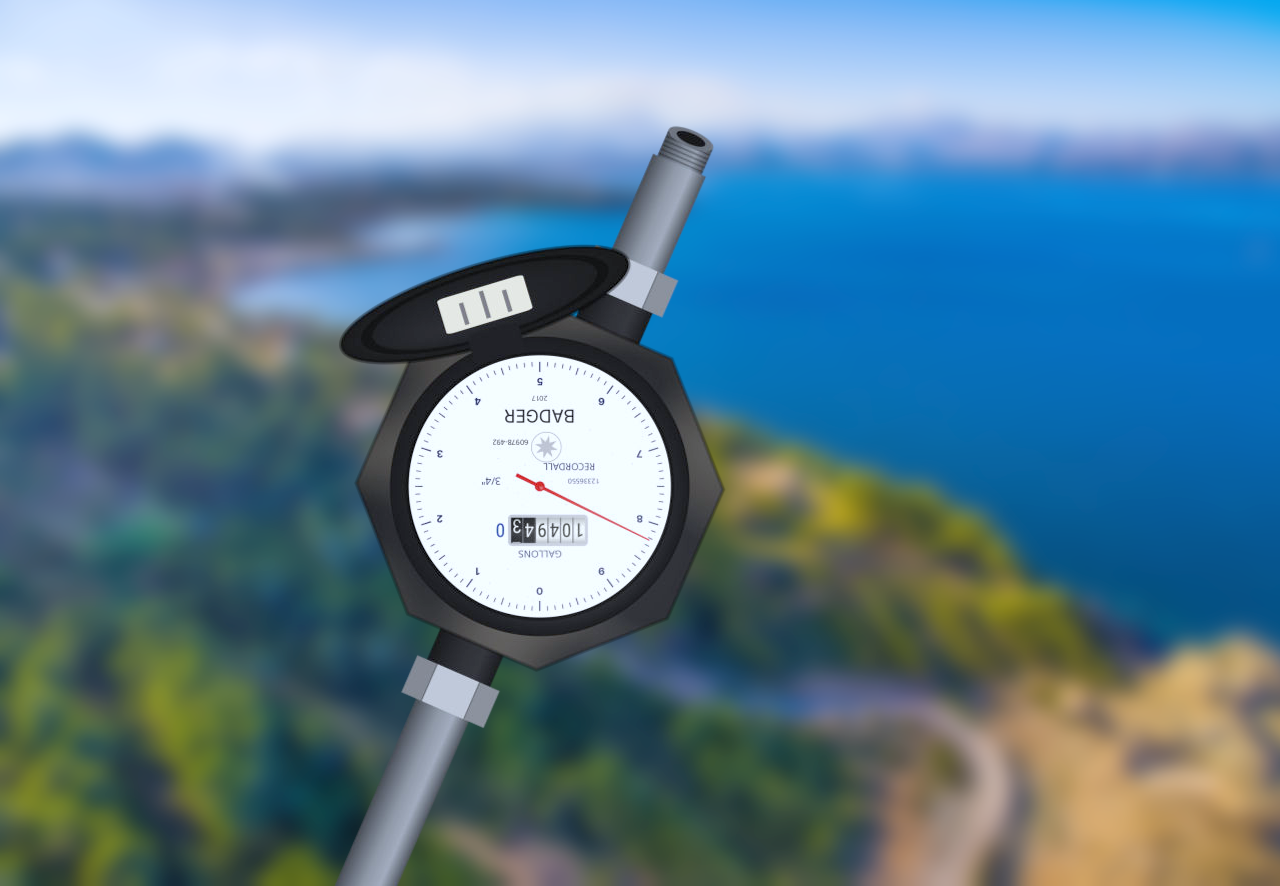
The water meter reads {"value": 1049428.2, "unit": "gal"}
